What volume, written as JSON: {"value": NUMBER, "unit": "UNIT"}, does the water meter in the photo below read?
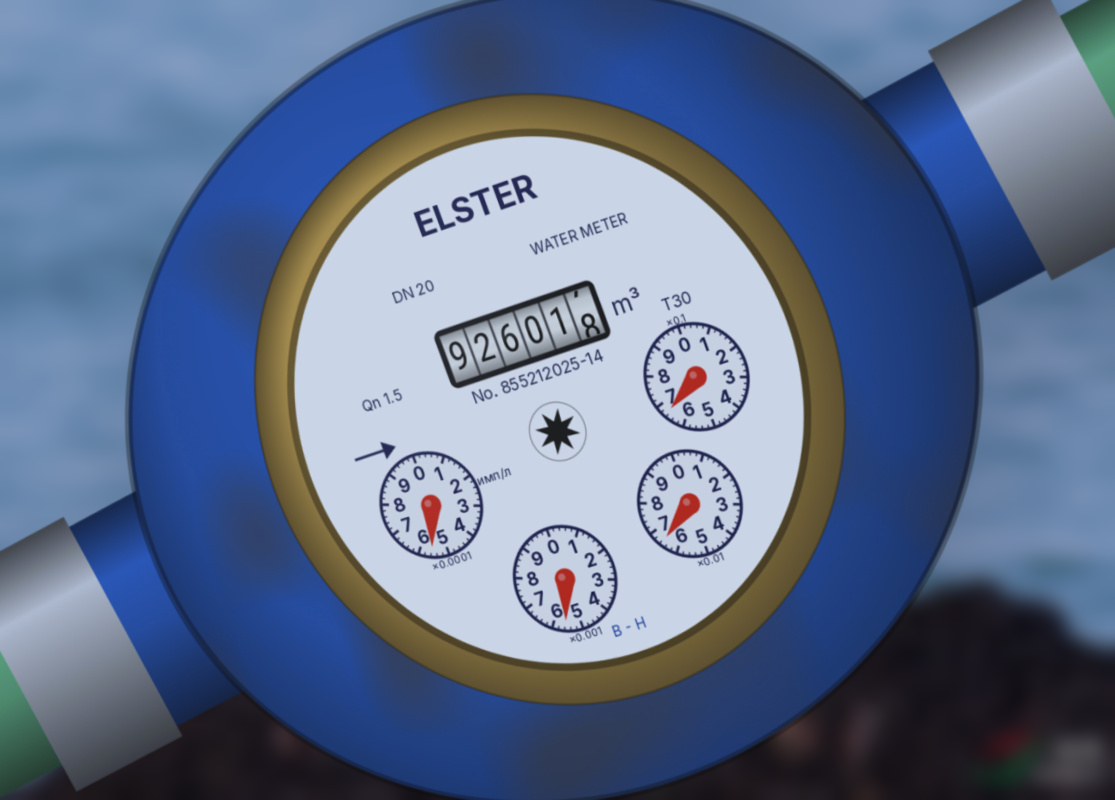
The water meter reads {"value": 926017.6655, "unit": "m³"}
